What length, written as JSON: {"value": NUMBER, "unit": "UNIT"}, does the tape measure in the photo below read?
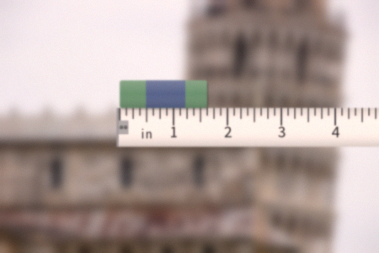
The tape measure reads {"value": 1.625, "unit": "in"}
